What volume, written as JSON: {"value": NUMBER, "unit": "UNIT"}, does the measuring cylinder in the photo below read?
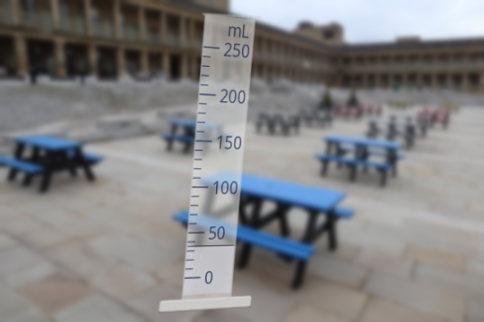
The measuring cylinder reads {"value": 35, "unit": "mL"}
